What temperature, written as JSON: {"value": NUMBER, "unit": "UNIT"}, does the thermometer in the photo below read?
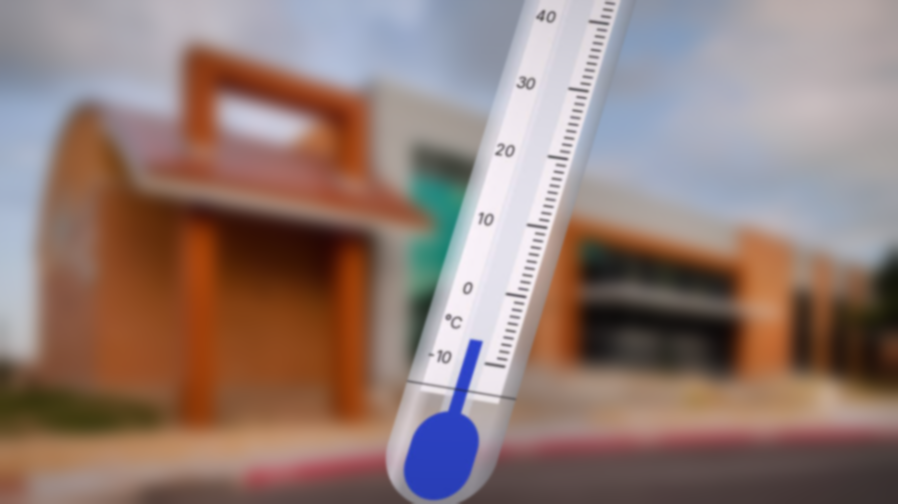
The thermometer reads {"value": -7, "unit": "°C"}
